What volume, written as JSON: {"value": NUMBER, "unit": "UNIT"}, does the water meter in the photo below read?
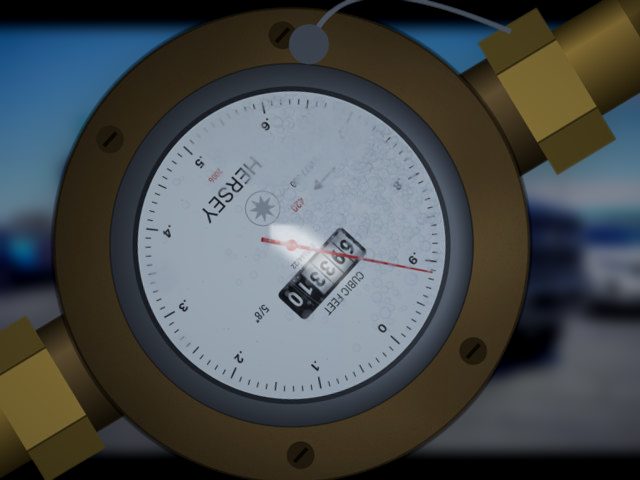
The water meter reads {"value": 693309.91, "unit": "ft³"}
